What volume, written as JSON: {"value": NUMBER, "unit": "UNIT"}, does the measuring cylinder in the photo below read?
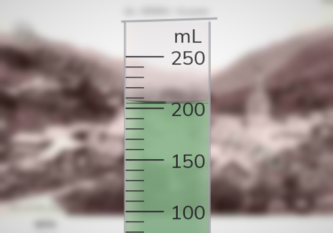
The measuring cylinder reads {"value": 205, "unit": "mL"}
